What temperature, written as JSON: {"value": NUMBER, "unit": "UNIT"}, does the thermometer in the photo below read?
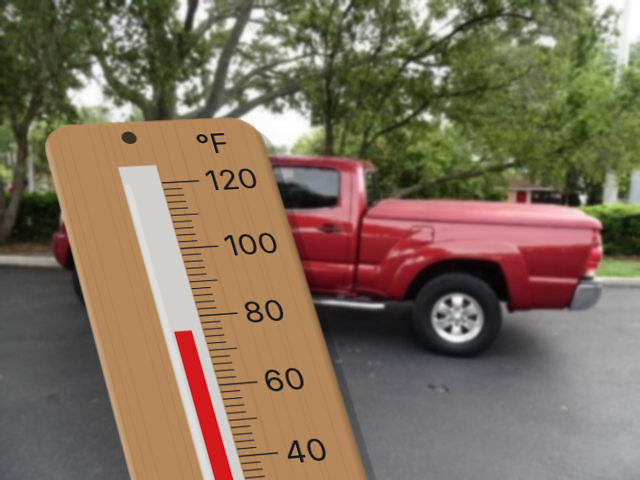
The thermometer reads {"value": 76, "unit": "°F"}
